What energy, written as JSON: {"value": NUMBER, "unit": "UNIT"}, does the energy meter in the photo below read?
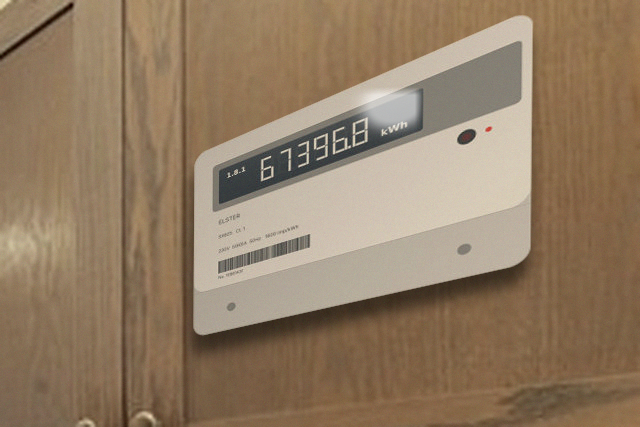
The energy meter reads {"value": 67396.8, "unit": "kWh"}
